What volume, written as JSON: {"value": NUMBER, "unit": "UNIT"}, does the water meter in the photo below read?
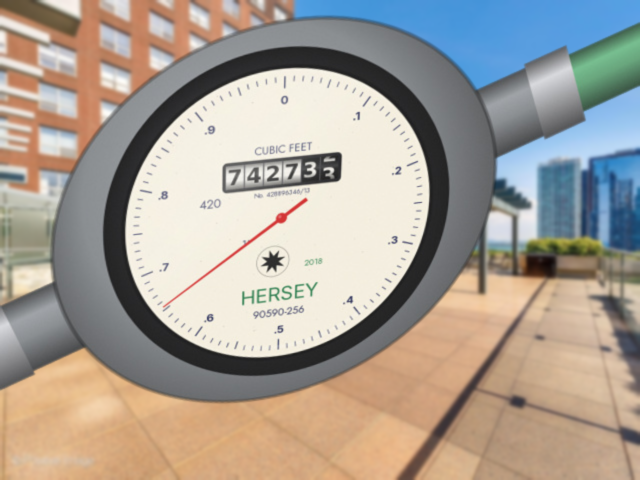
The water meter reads {"value": 742732.65, "unit": "ft³"}
